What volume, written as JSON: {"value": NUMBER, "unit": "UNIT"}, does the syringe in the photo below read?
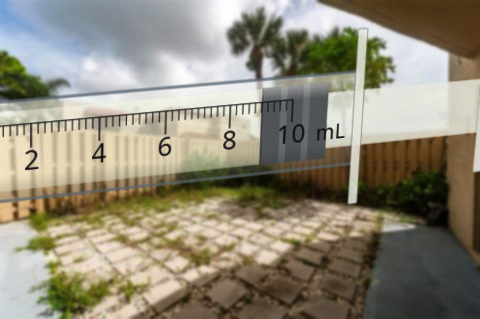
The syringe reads {"value": 9, "unit": "mL"}
